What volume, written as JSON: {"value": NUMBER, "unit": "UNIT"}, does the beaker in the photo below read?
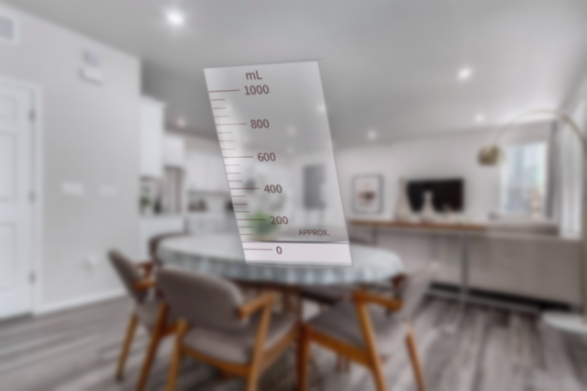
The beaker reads {"value": 50, "unit": "mL"}
